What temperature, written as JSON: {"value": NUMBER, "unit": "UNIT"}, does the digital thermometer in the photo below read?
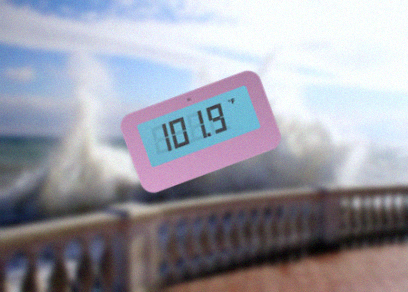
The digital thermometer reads {"value": 101.9, "unit": "°F"}
